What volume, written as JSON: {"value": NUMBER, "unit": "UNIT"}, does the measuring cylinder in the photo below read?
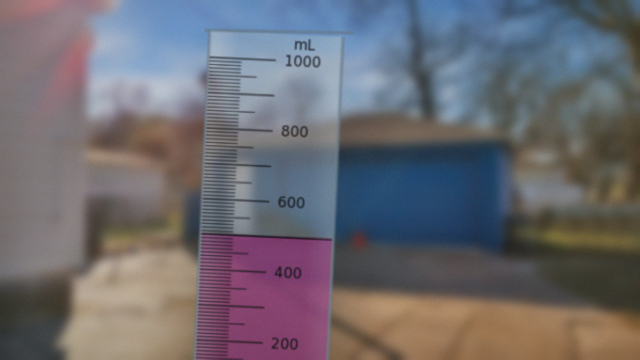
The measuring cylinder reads {"value": 500, "unit": "mL"}
